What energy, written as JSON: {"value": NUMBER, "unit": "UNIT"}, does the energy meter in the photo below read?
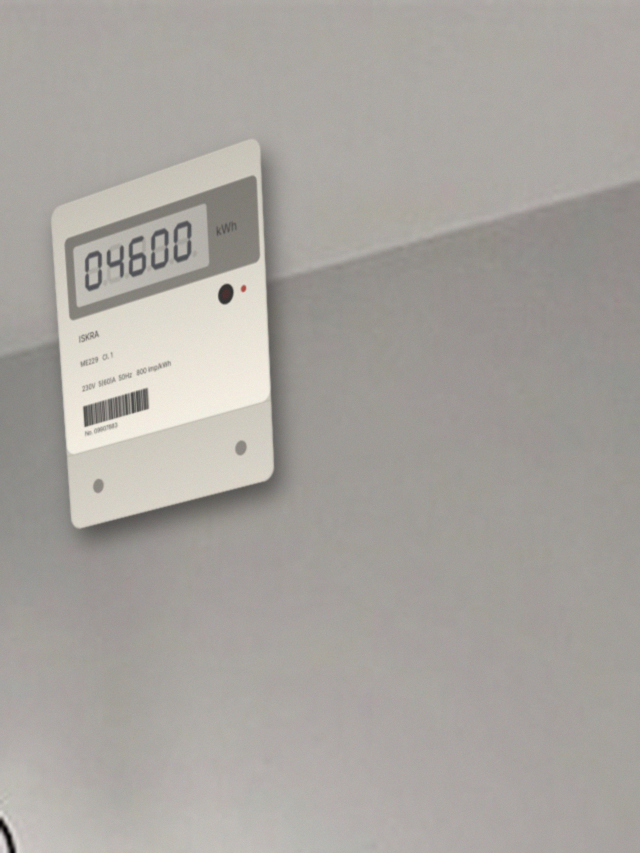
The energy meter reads {"value": 4600, "unit": "kWh"}
